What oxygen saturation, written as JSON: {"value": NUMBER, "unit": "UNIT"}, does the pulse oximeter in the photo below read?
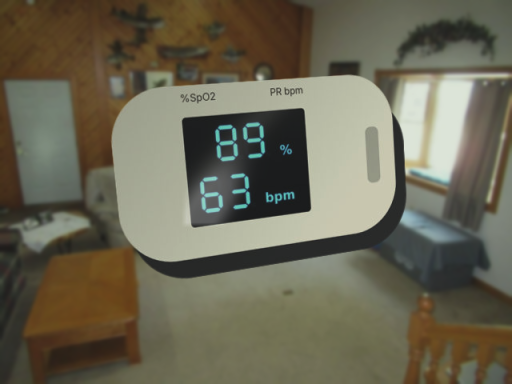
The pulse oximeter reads {"value": 89, "unit": "%"}
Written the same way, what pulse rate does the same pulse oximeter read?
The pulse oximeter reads {"value": 63, "unit": "bpm"}
